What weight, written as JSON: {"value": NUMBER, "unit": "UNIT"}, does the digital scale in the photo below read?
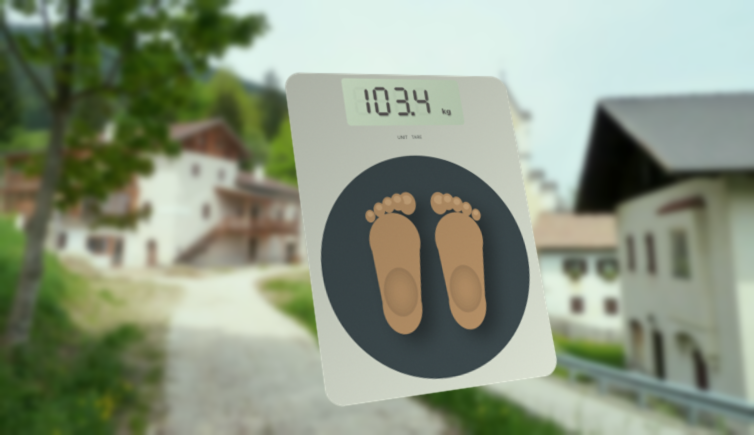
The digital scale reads {"value": 103.4, "unit": "kg"}
